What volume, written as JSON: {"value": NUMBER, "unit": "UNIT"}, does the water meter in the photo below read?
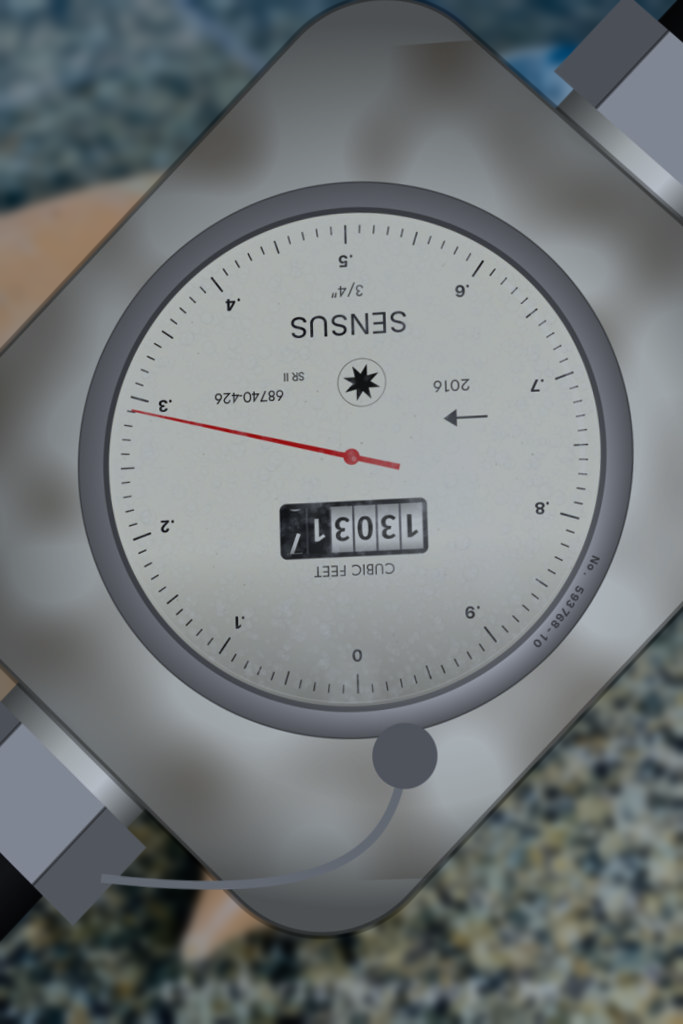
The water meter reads {"value": 130317.29, "unit": "ft³"}
